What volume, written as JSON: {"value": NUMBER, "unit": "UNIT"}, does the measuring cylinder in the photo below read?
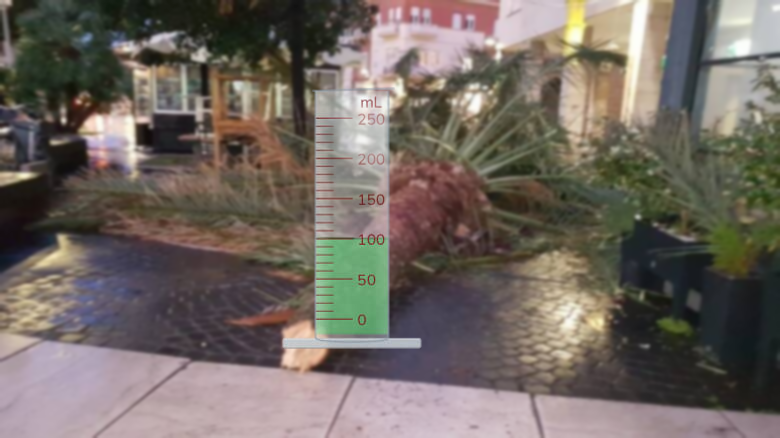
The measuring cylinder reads {"value": 100, "unit": "mL"}
